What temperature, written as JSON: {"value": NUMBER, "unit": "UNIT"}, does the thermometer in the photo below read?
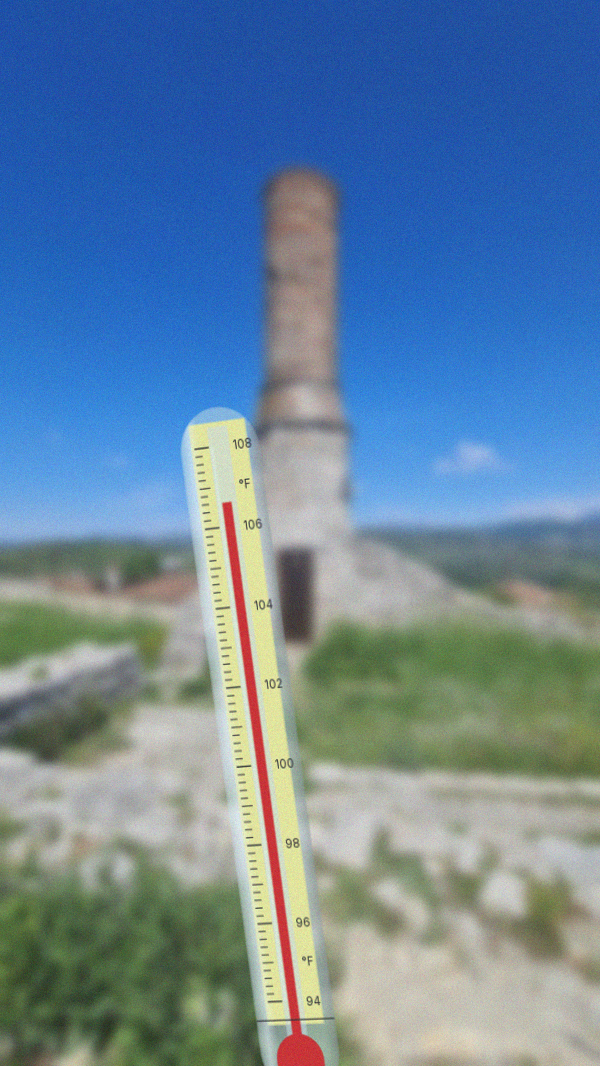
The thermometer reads {"value": 106.6, "unit": "°F"}
